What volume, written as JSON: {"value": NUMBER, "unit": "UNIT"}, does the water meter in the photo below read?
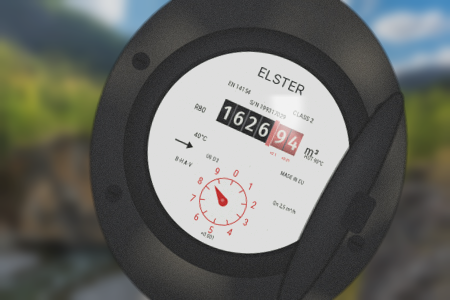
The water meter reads {"value": 1626.948, "unit": "m³"}
